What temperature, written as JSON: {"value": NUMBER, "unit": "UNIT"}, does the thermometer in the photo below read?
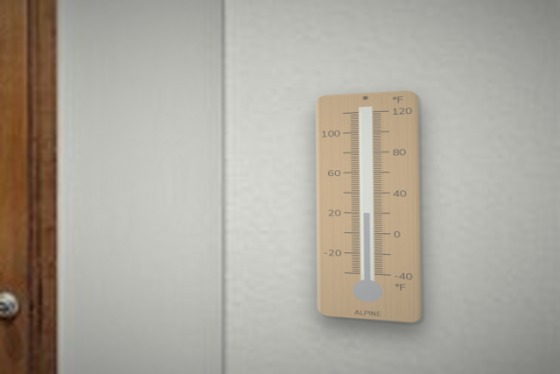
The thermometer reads {"value": 20, "unit": "°F"}
